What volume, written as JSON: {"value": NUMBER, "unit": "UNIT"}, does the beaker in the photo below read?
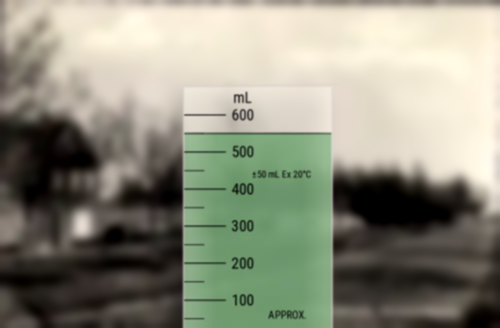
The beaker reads {"value": 550, "unit": "mL"}
